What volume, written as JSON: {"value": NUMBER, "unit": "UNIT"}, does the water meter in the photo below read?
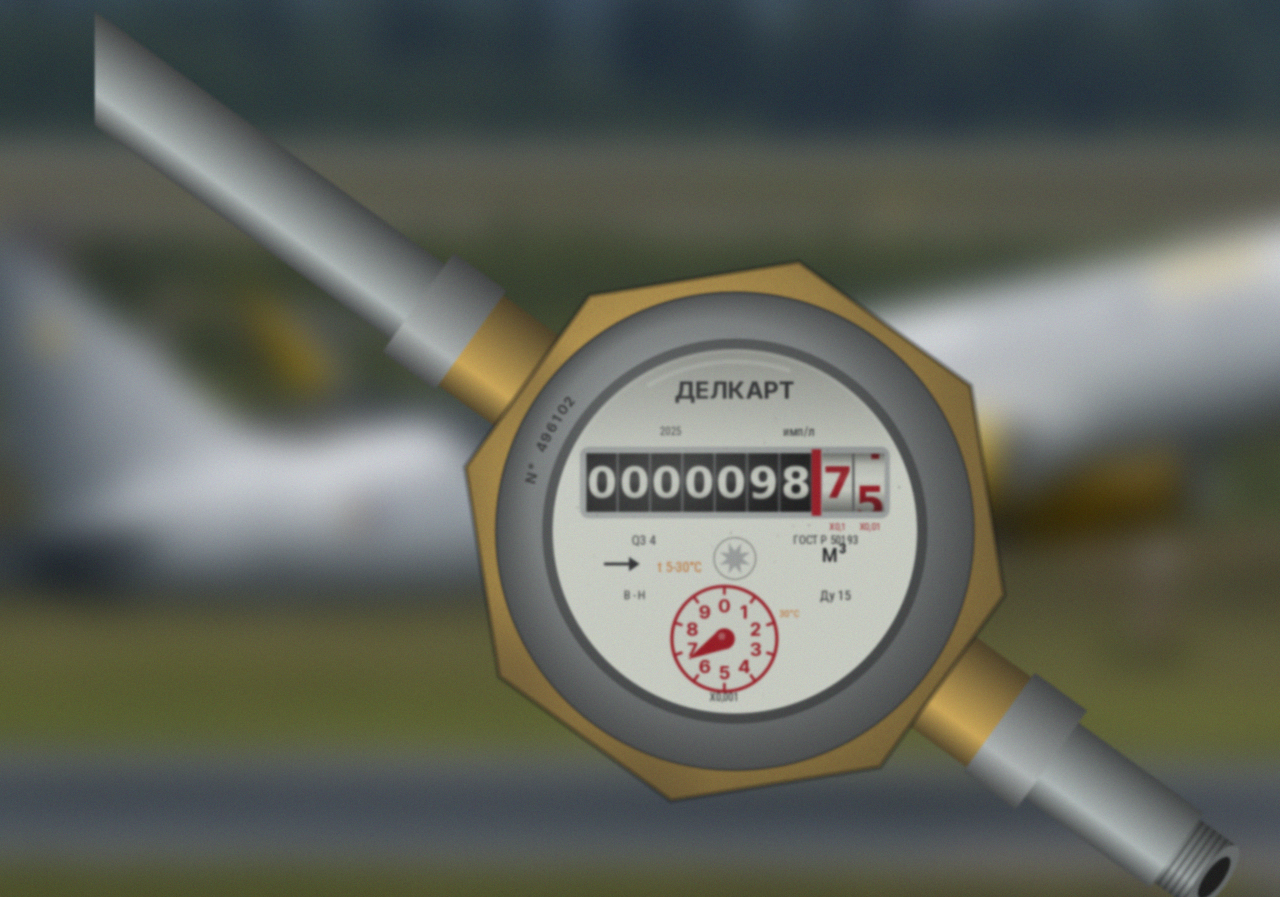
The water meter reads {"value": 98.746, "unit": "m³"}
